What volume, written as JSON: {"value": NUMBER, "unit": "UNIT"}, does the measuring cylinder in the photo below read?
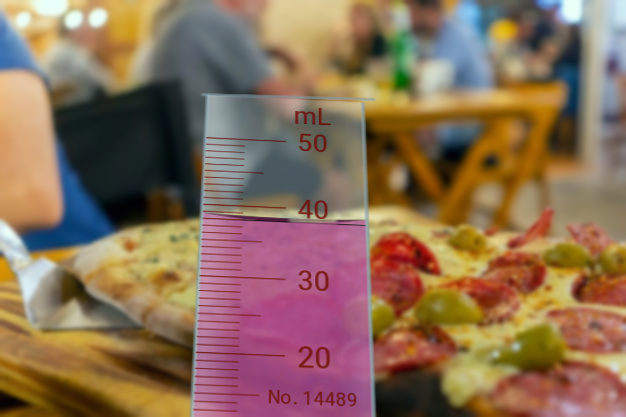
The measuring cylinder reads {"value": 38, "unit": "mL"}
